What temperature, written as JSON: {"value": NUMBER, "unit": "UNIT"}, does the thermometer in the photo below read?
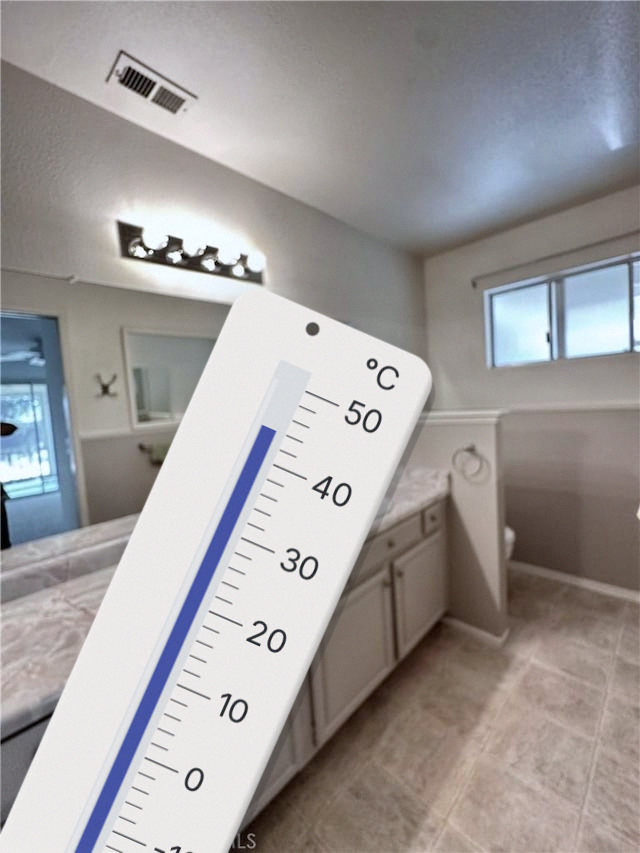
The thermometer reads {"value": 44, "unit": "°C"}
